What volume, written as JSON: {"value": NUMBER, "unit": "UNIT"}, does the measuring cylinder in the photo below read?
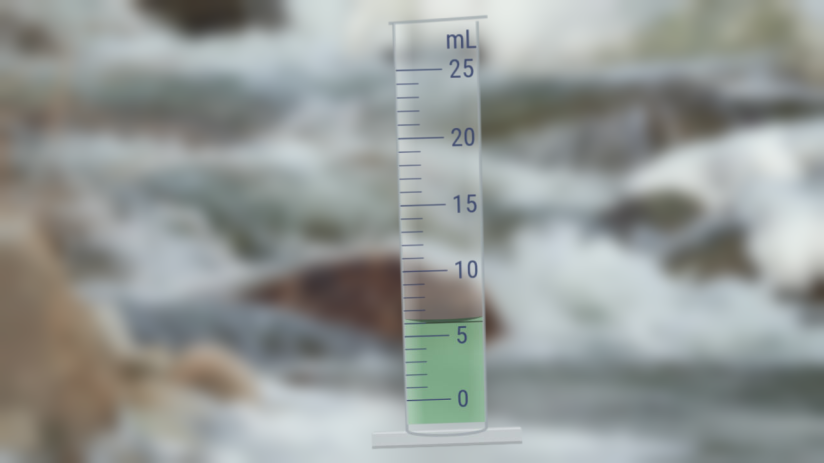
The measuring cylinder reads {"value": 6, "unit": "mL"}
